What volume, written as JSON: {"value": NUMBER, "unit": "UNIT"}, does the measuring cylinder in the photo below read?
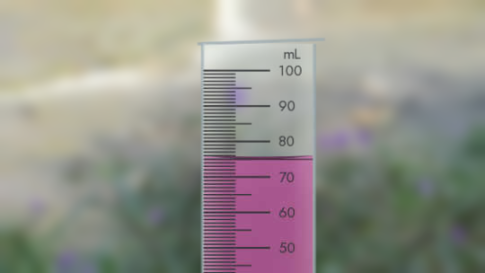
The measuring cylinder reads {"value": 75, "unit": "mL"}
